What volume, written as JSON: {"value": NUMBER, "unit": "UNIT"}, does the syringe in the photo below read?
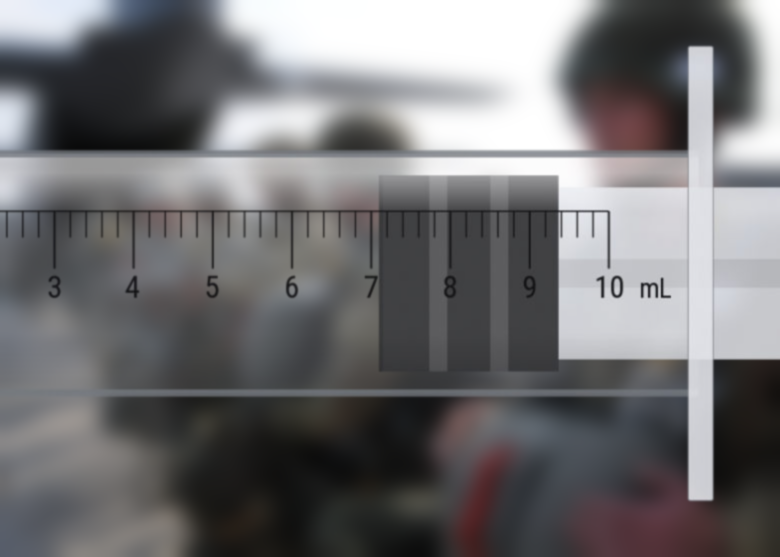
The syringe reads {"value": 7.1, "unit": "mL"}
